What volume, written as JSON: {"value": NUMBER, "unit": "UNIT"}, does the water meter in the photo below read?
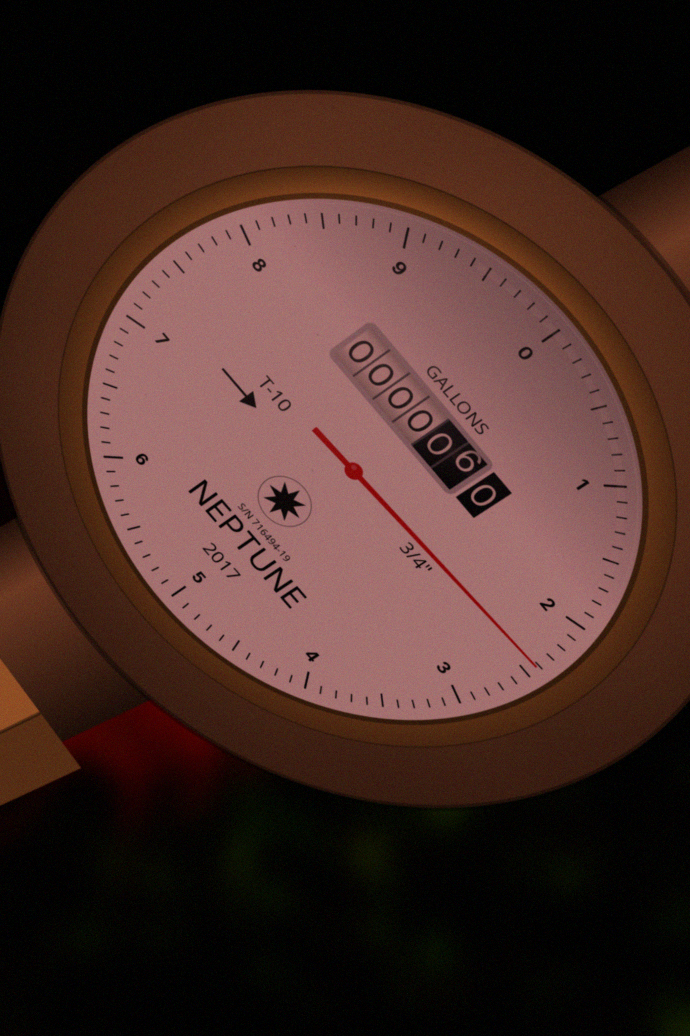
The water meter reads {"value": 62.4, "unit": "gal"}
